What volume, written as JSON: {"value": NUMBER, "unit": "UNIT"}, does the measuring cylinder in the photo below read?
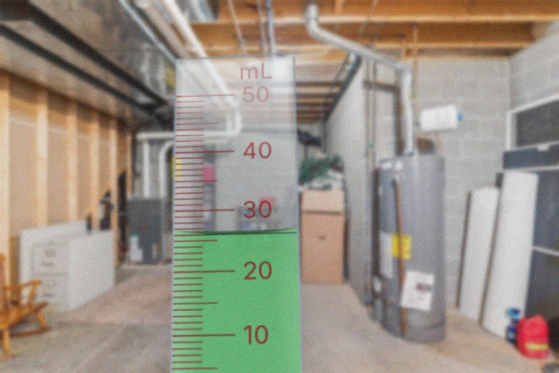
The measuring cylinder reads {"value": 26, "unit": "mL"}
